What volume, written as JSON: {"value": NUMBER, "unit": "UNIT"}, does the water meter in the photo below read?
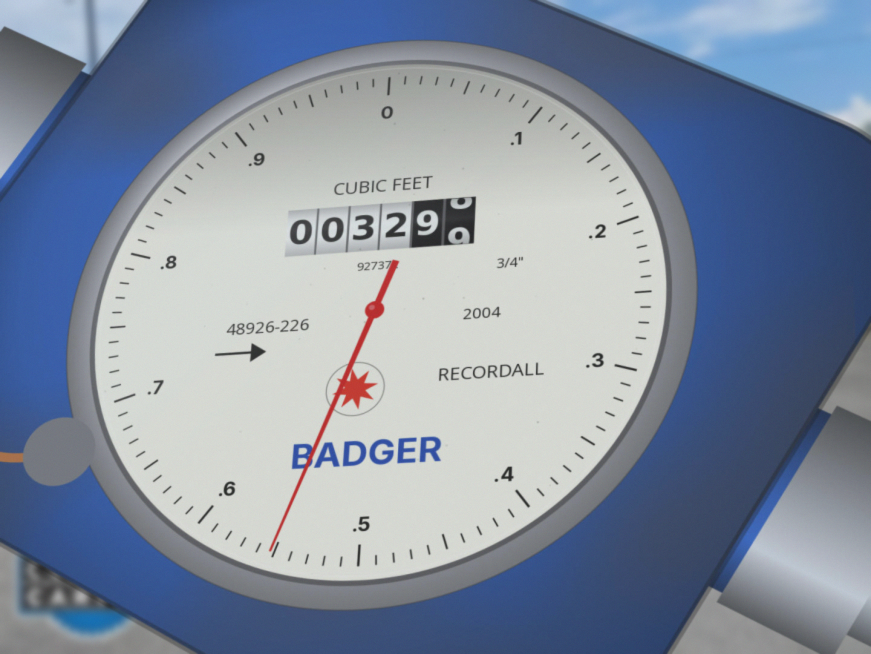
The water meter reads {"value": 3298.55, "unit": "ft³"}
